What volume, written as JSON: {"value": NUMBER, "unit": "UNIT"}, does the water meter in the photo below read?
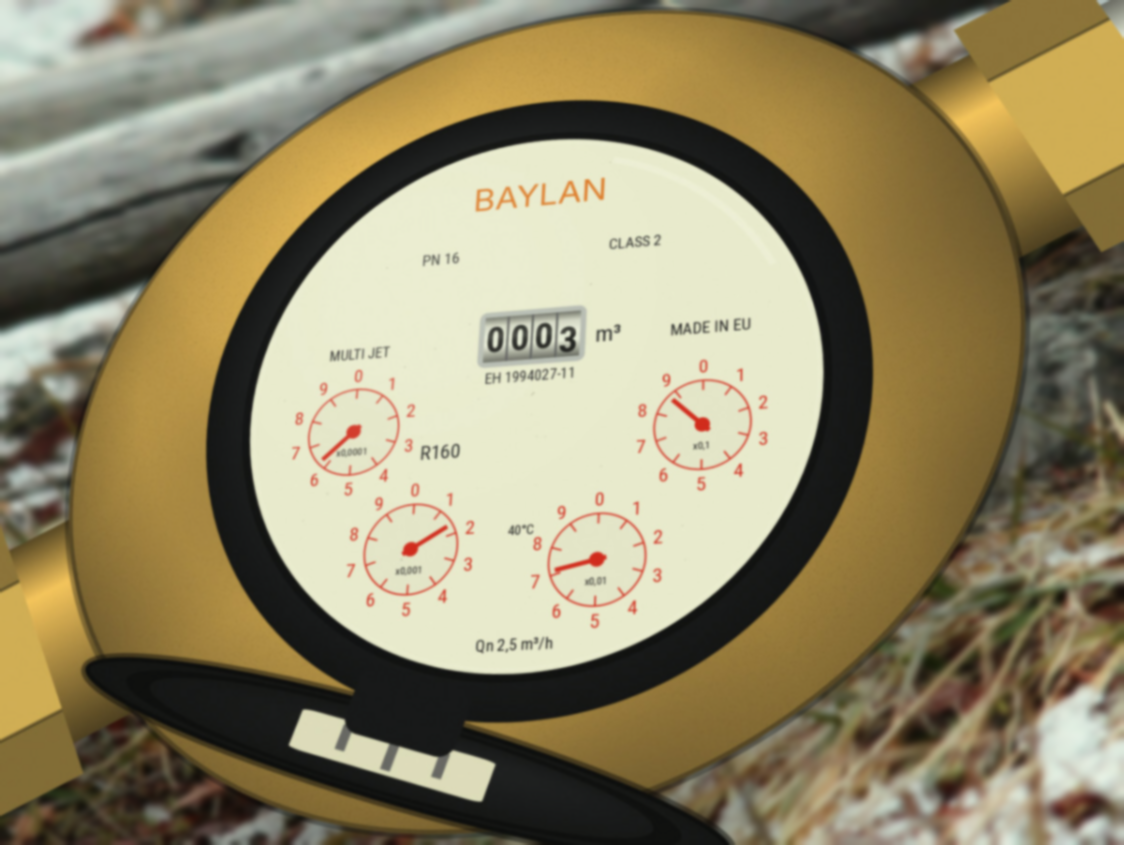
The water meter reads {"value": 2.8716, "unit": "m³"}
